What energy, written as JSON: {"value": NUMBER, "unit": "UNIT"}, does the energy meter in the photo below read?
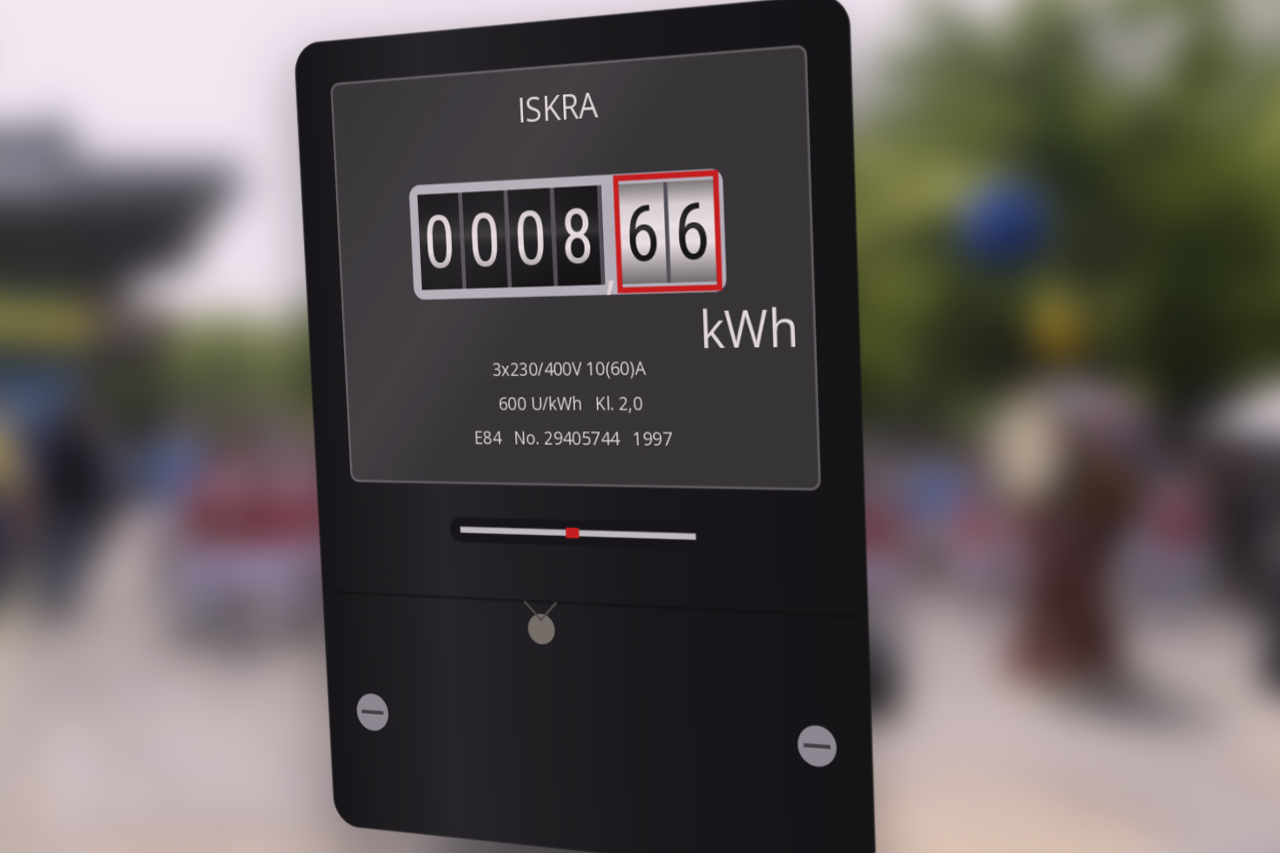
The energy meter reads {"value": 8.66, "unit": "kWh"}
